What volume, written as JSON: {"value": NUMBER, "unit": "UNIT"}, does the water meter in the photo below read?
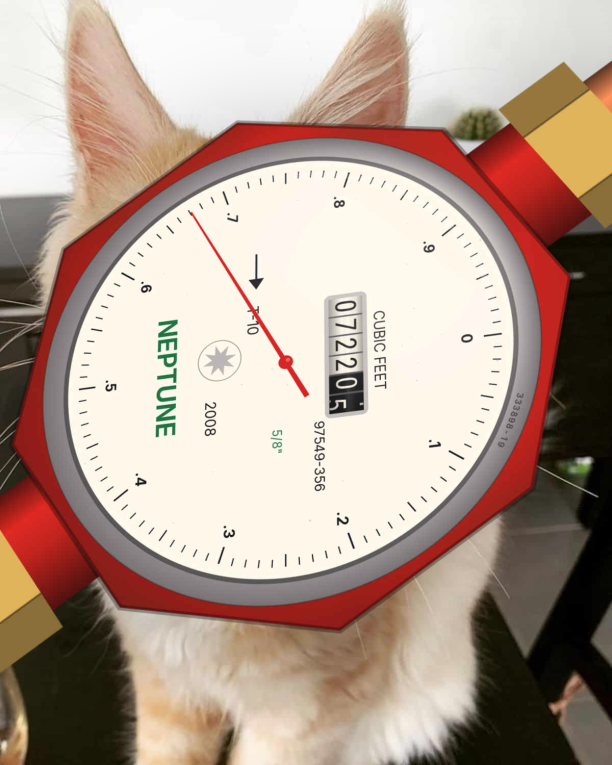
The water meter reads {"value": 72204.67, "unit": "ft³"}
